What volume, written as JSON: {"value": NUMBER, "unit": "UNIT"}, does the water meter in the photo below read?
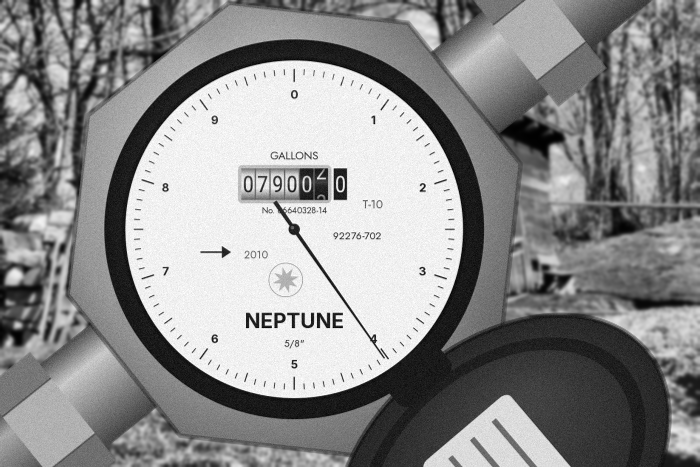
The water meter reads {"value": 790024.0, "unit": "gal"}
